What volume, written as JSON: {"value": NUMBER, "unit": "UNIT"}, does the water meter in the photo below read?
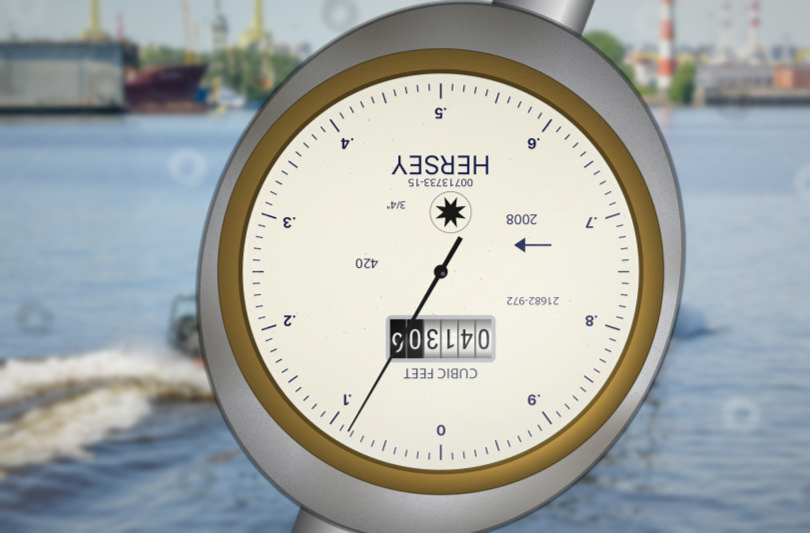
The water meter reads {"value": 41306.08, "unit": "ft³"}
